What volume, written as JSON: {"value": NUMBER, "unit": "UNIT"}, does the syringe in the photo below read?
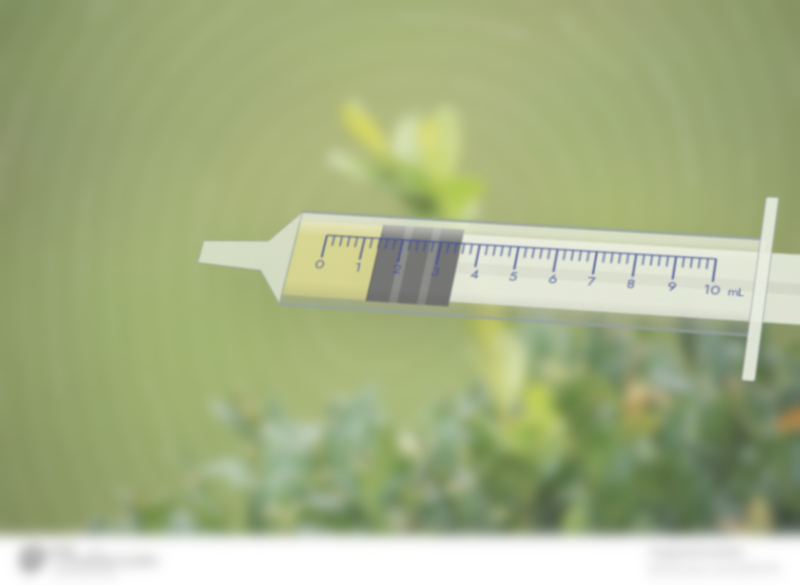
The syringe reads {"value": 1.4, "unit": "mL"}
